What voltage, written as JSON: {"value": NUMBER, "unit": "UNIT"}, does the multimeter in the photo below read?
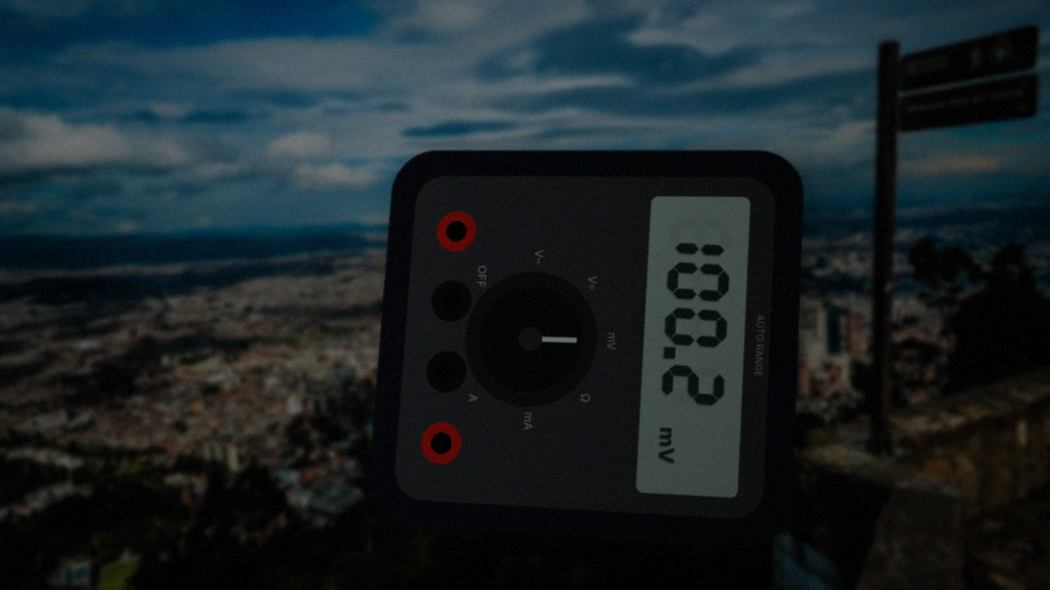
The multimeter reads {"value": 100.2, "unit": "mV"}
